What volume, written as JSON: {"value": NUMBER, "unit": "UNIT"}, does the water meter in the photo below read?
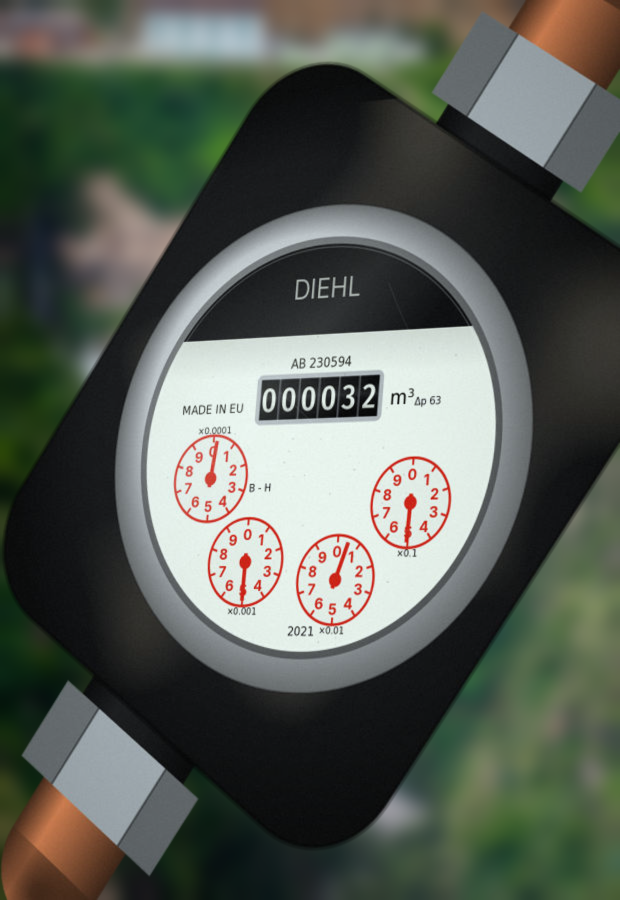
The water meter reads {"value": 32.5050, "unit": "m³"}
